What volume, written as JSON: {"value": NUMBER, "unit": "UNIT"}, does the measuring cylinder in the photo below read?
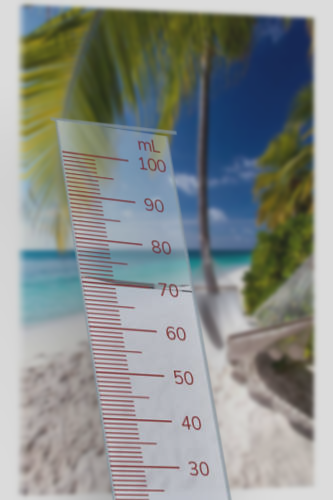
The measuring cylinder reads {"value": 70, "unit": "mL"}
